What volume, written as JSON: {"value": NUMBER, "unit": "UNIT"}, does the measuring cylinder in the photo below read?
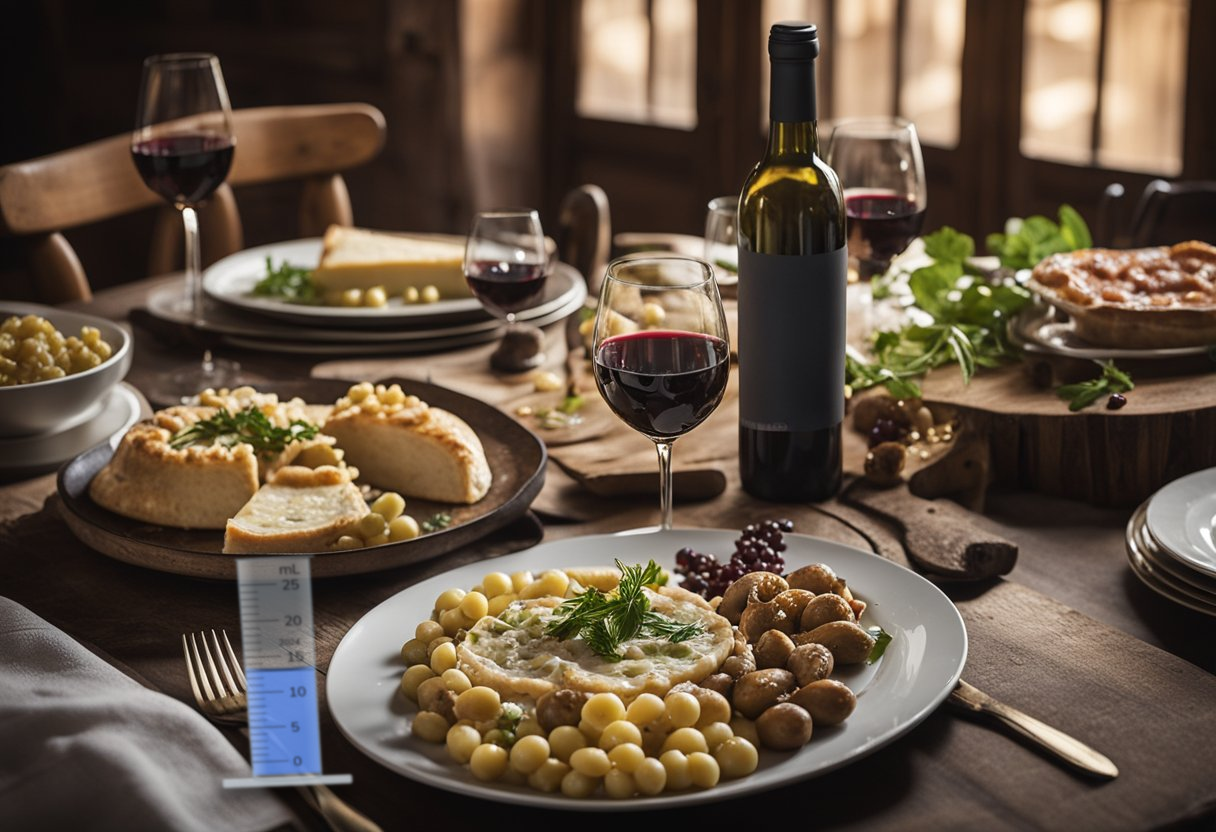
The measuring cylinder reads {"value": 13, "unit": "mL"}
